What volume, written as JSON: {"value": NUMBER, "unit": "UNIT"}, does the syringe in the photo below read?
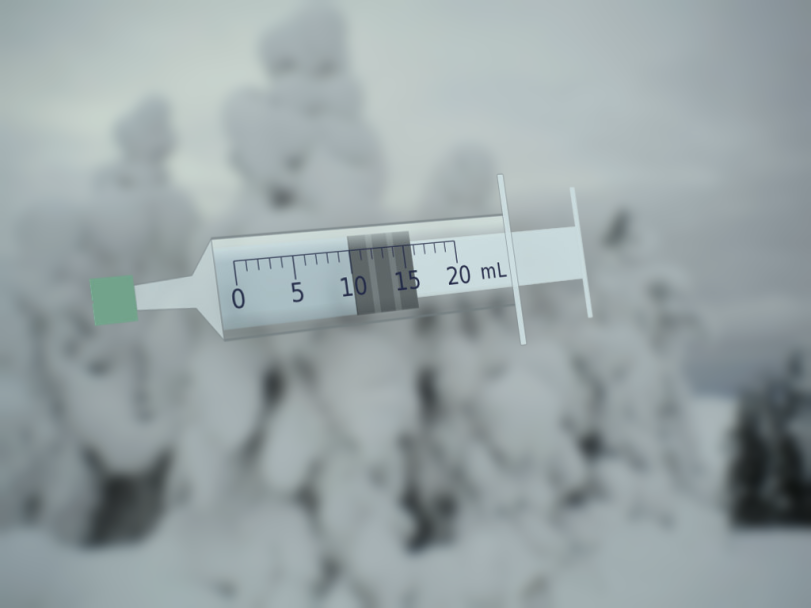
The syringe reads {"value": 10, "unit": "mL"}
